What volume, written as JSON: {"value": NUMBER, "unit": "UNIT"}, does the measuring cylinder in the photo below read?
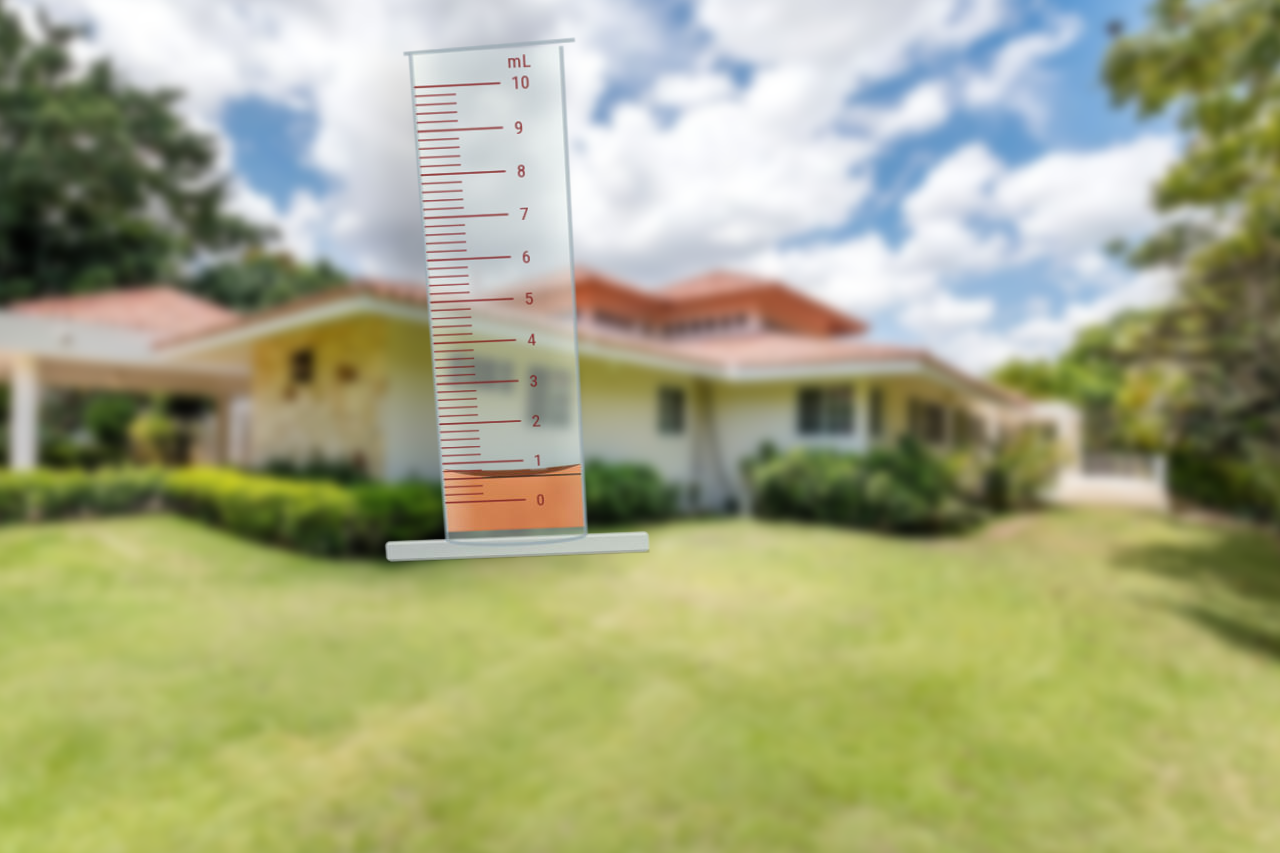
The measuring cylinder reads {"value": 0.6, "unit": "mL"}
